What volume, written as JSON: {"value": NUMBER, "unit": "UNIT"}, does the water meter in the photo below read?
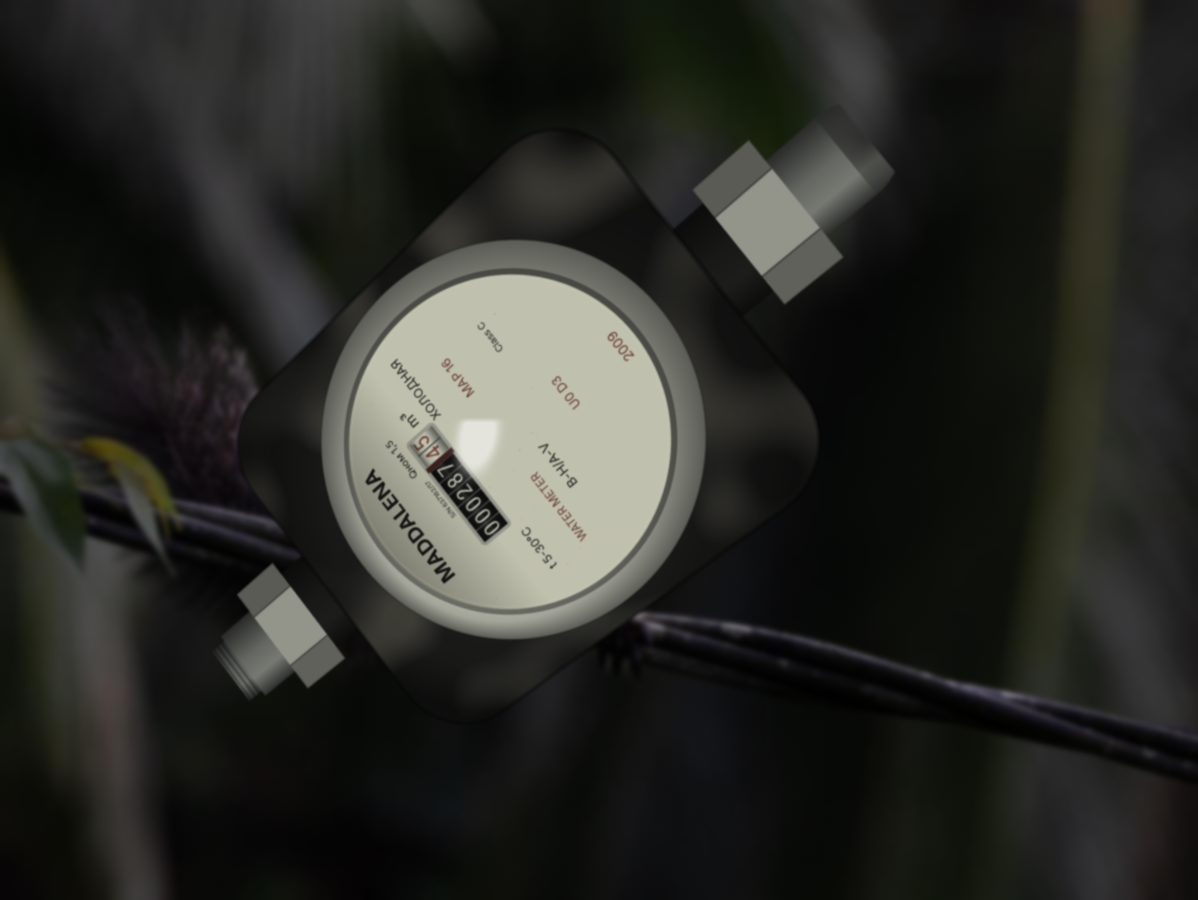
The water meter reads {"value": 287.45, "unit": "m³"}
